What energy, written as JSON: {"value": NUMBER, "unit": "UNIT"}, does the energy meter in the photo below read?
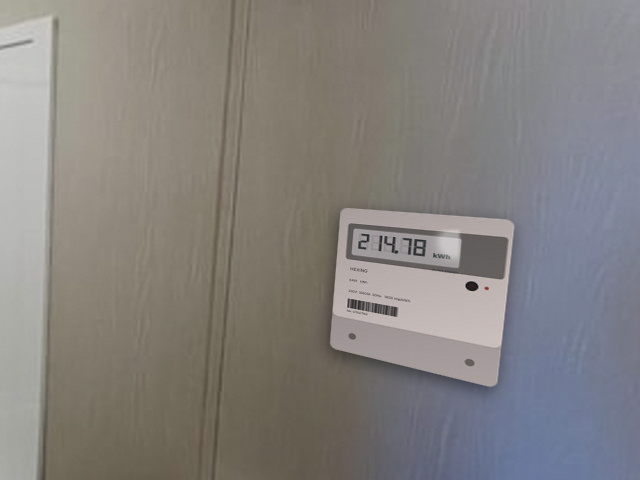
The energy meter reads {"value": 214.78, "unit": "kWh"}
